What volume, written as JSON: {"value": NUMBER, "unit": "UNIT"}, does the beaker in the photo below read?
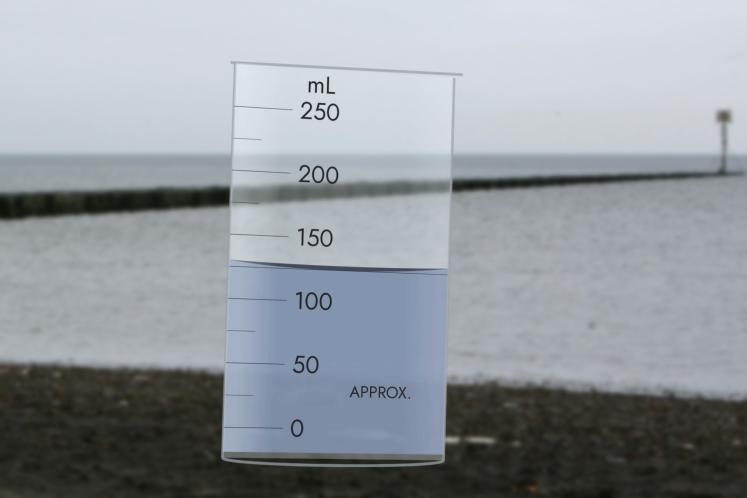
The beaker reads {"value": 125, "unit": "mL"}
